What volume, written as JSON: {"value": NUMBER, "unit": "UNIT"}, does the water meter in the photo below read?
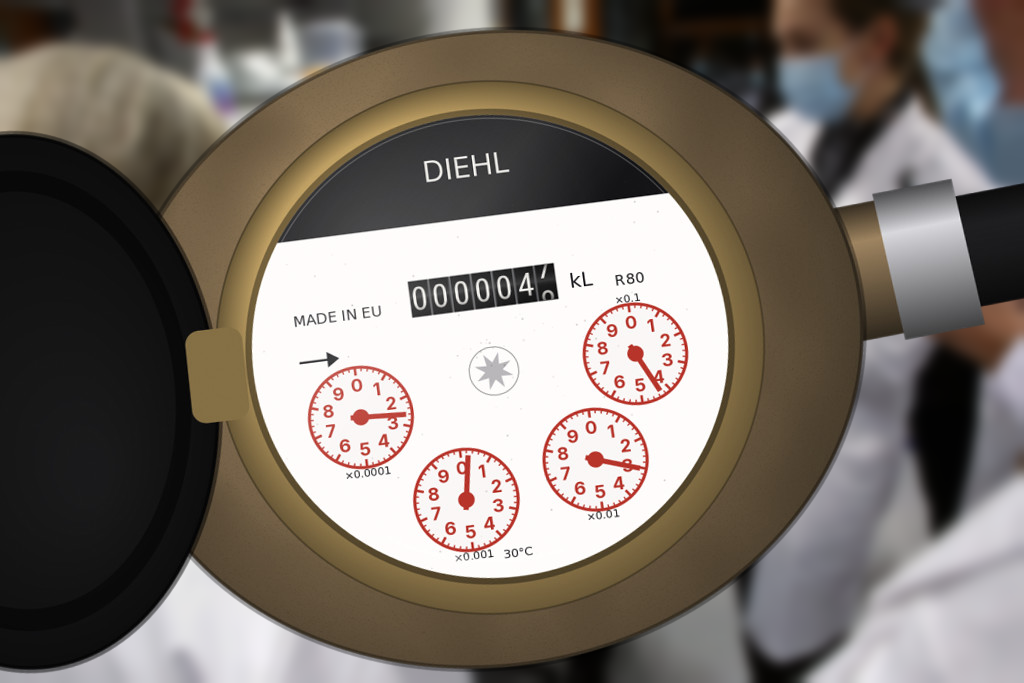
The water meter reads {"value": 47.4302, "unit": "kL"}
